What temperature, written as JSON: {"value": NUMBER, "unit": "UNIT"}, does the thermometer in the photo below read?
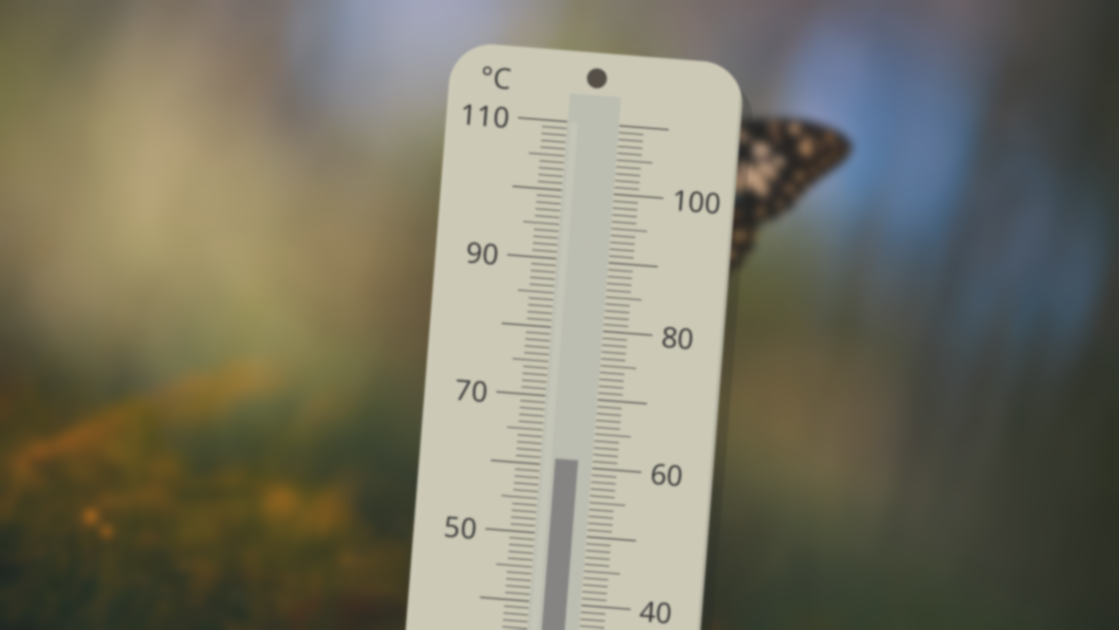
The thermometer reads {"value": 61, "unit": "°C"}
